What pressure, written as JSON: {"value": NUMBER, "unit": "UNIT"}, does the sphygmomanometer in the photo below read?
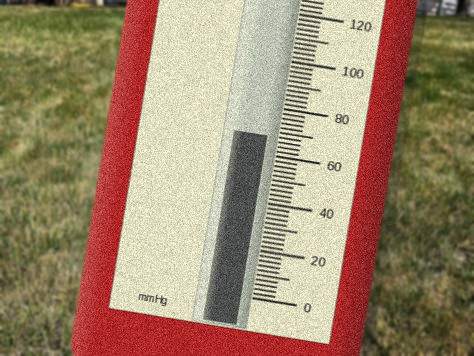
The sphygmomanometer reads {"value": 68, "unit": "mmHg"}
